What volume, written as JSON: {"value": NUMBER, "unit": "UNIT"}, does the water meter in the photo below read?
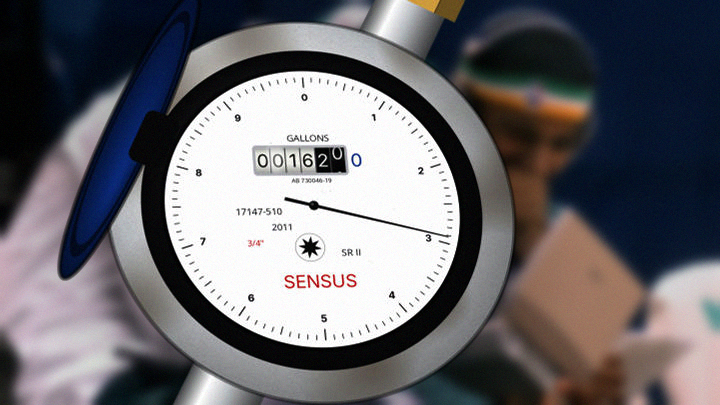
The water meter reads {"value": 16202.9, "unit": "gal"}
